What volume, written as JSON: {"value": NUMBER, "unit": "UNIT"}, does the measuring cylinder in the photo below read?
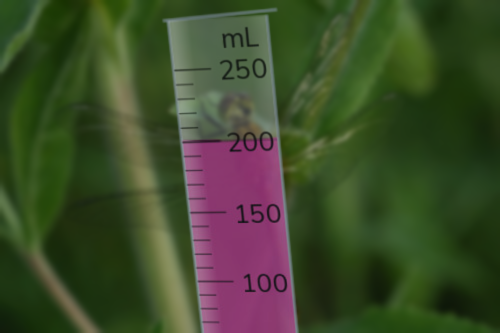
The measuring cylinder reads {"value": 200, "unit": "mL"}
